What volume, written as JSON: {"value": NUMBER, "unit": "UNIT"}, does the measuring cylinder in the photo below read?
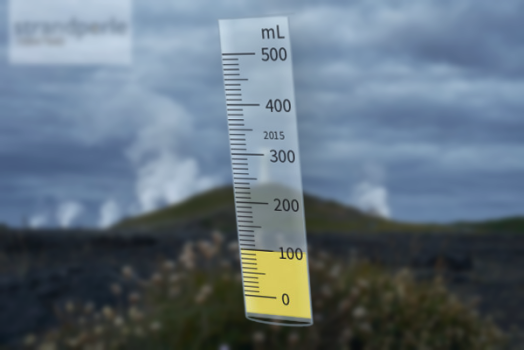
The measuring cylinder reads {"value": 100, "unit": "mL"}
